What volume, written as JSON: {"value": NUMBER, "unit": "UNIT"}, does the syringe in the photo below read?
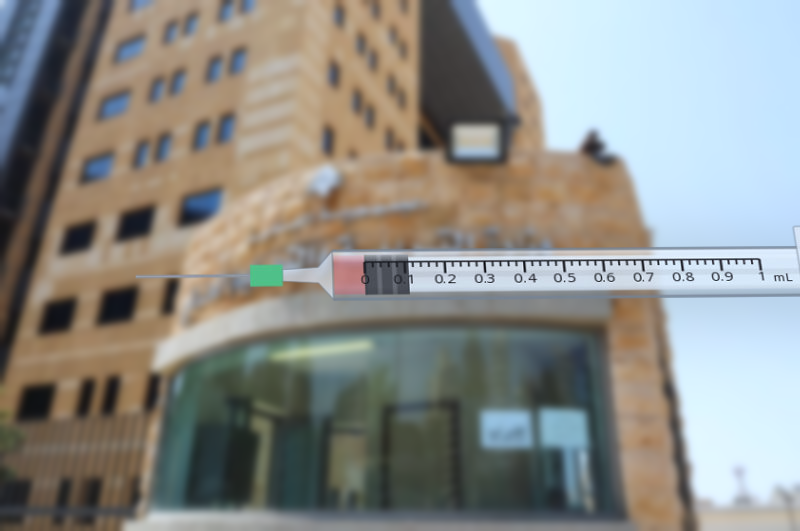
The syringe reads {"value": 0, "unit": "mL"}
